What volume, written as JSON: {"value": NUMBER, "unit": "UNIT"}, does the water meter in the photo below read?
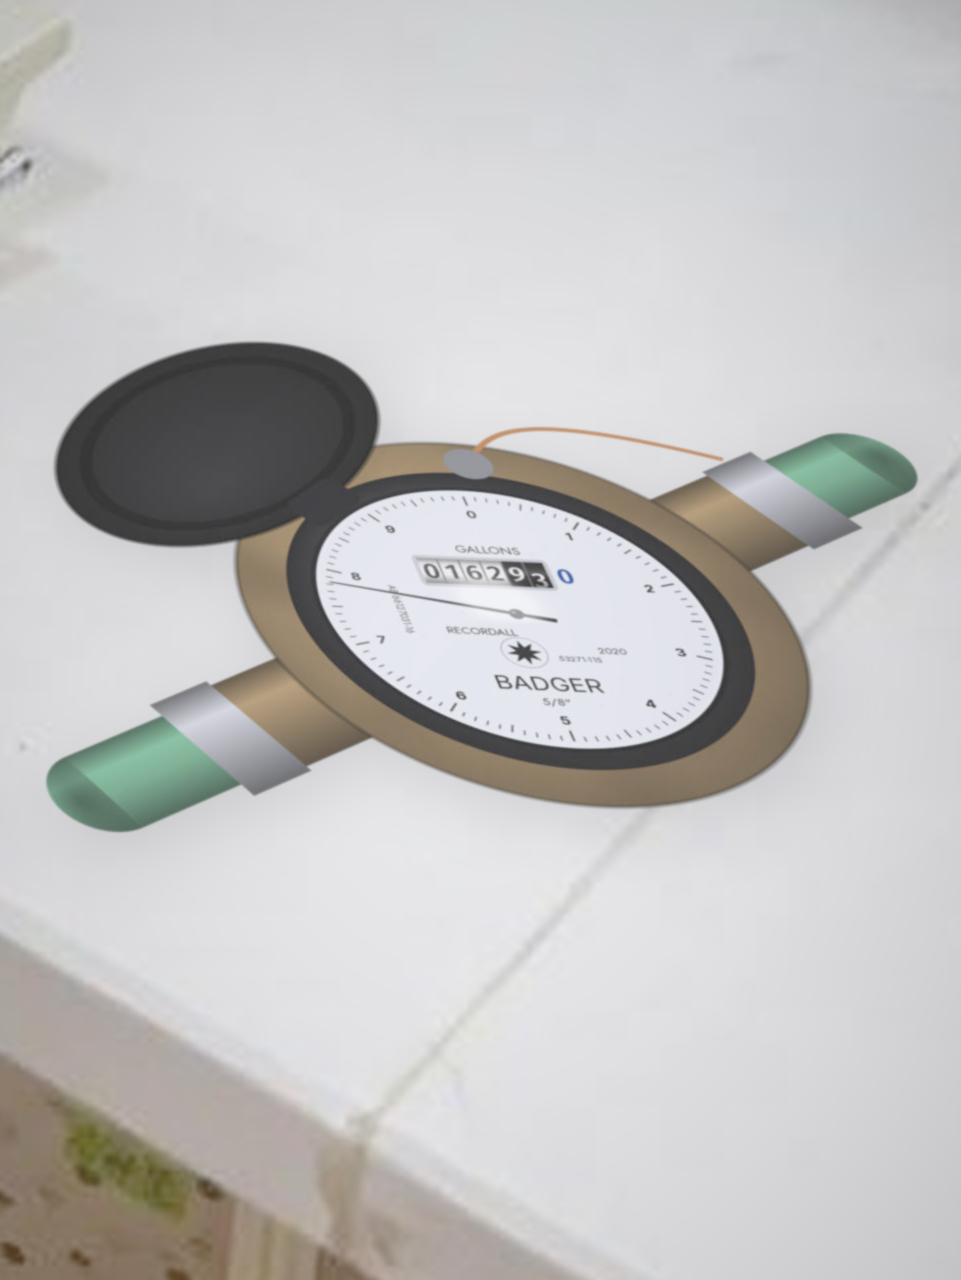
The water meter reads {"value": 162927.8, "unit": "gal"}
